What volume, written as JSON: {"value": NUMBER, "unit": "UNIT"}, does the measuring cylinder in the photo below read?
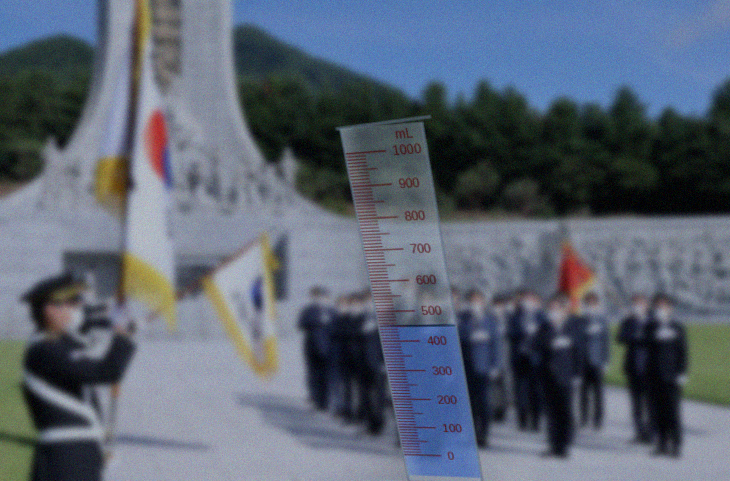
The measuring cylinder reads {"value": 450, "unit": "mL"}
